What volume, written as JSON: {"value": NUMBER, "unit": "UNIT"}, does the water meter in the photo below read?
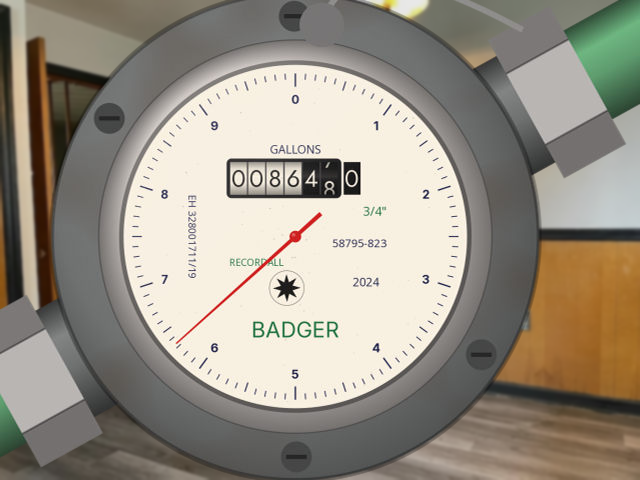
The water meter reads {"value": 86476.3, "unit": "gal"}
